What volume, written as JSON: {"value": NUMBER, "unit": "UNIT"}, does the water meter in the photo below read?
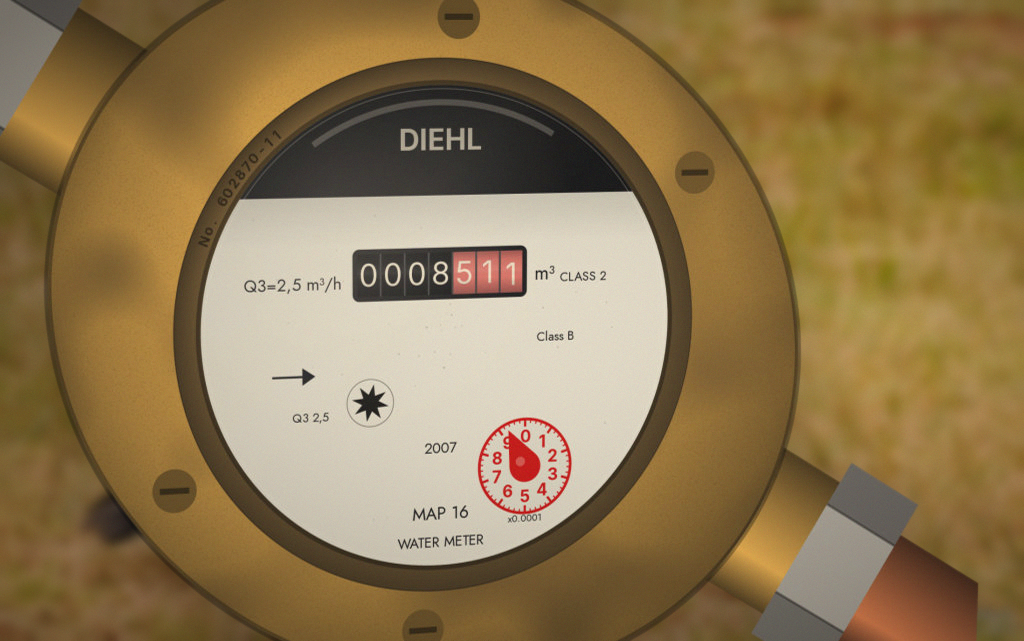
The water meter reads {"value": 8.5109, "unit": "m³"}
